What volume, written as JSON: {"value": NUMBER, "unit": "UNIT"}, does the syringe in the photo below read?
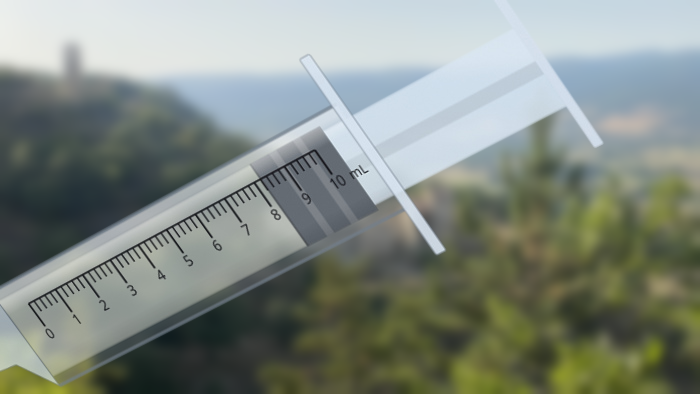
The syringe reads {"value": 8.2, "unit": "mL"}
